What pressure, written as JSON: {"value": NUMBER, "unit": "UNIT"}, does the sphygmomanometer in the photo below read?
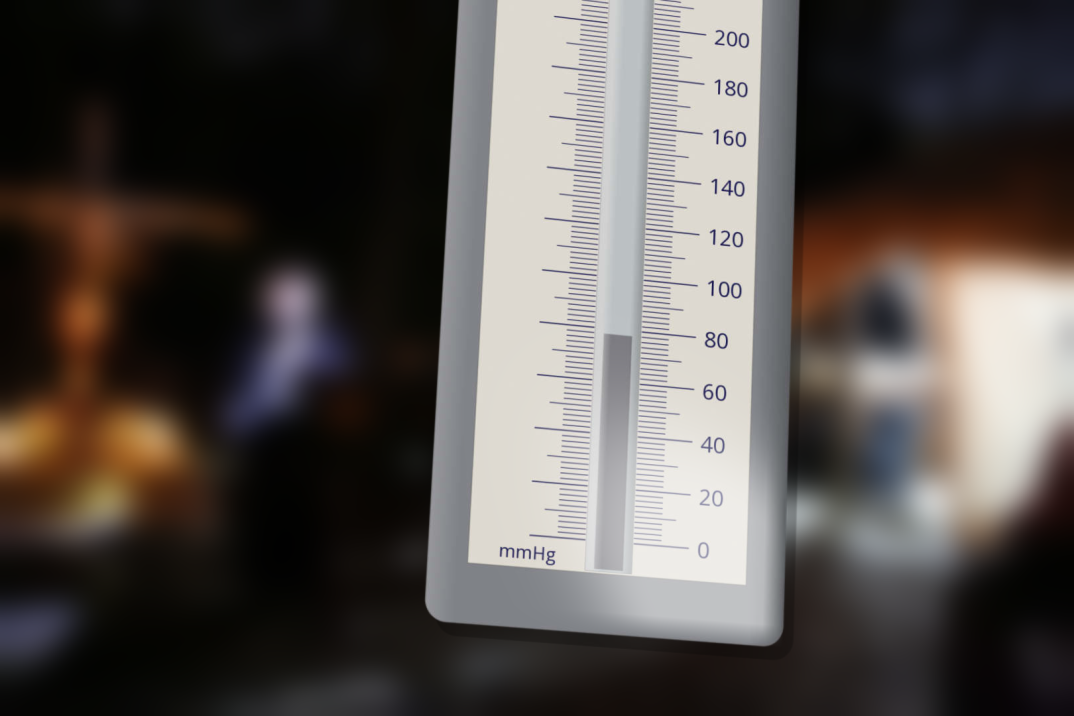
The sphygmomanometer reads {"value": 78, "unit": "mmHg"}
